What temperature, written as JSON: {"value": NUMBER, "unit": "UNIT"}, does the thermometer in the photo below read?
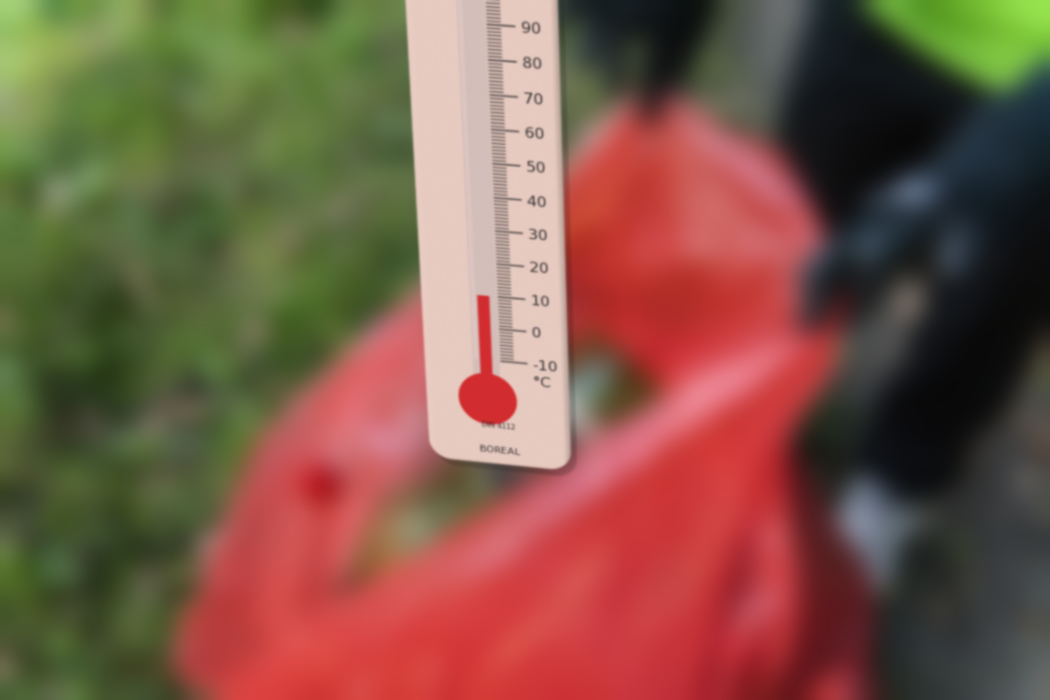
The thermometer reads {"value": 10, "unit": "°C"}
